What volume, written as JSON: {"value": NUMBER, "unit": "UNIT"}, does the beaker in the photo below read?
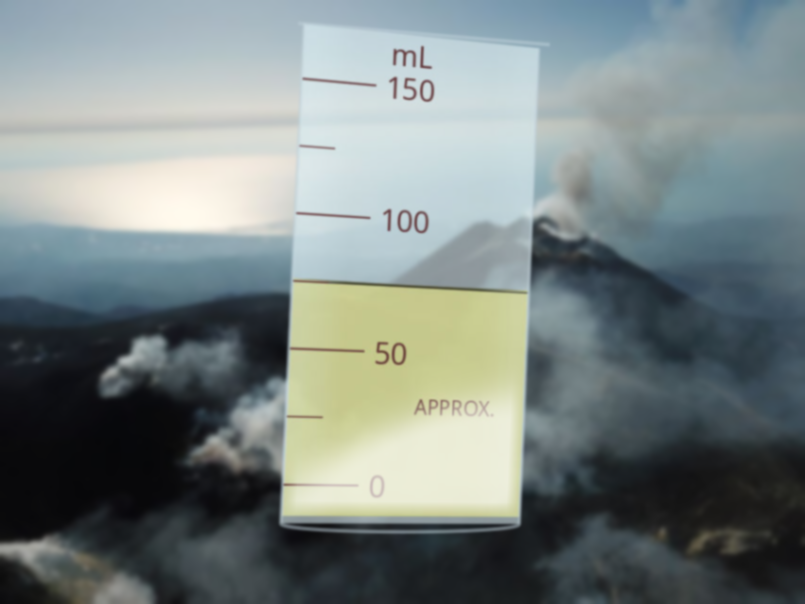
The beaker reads {"value": 75, "unit": "mL"}
